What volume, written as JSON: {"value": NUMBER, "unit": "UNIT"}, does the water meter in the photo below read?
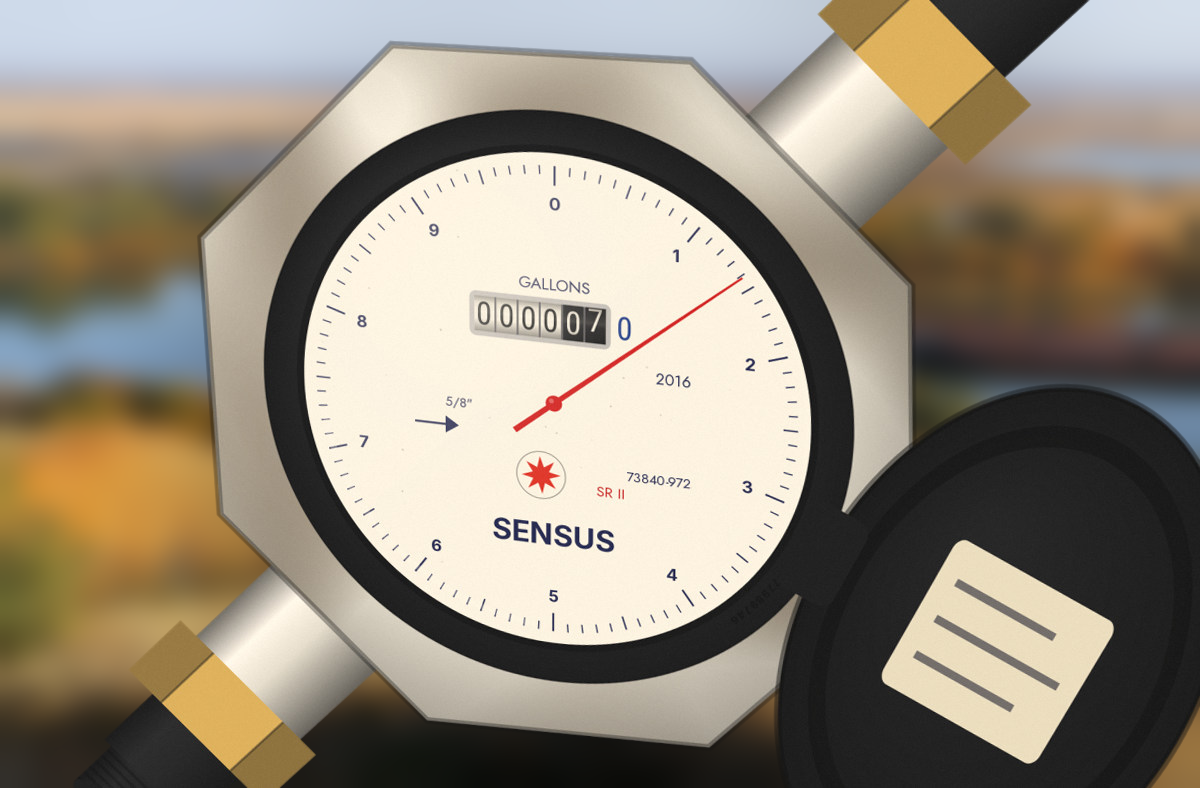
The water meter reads {"value": 71.4, "unit": "gal"}
